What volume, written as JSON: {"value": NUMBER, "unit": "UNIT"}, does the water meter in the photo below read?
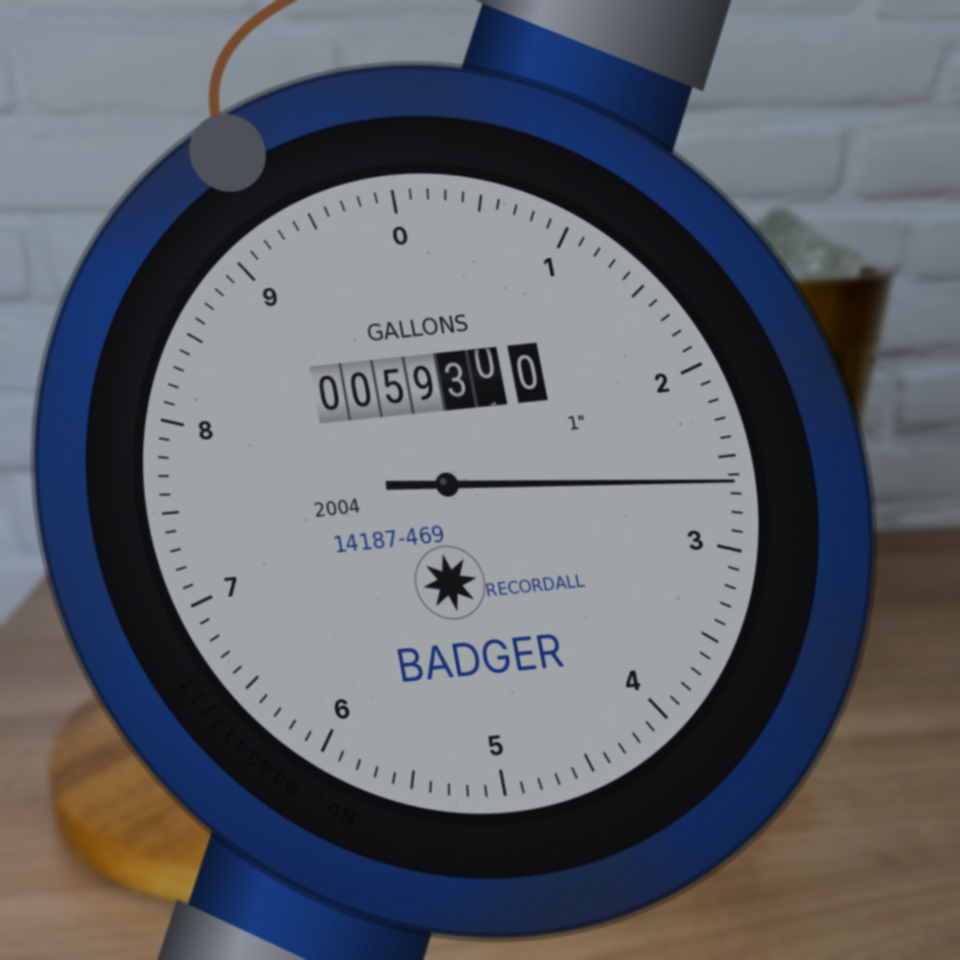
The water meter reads {"value": 59302.6, "unit": "gal"}
